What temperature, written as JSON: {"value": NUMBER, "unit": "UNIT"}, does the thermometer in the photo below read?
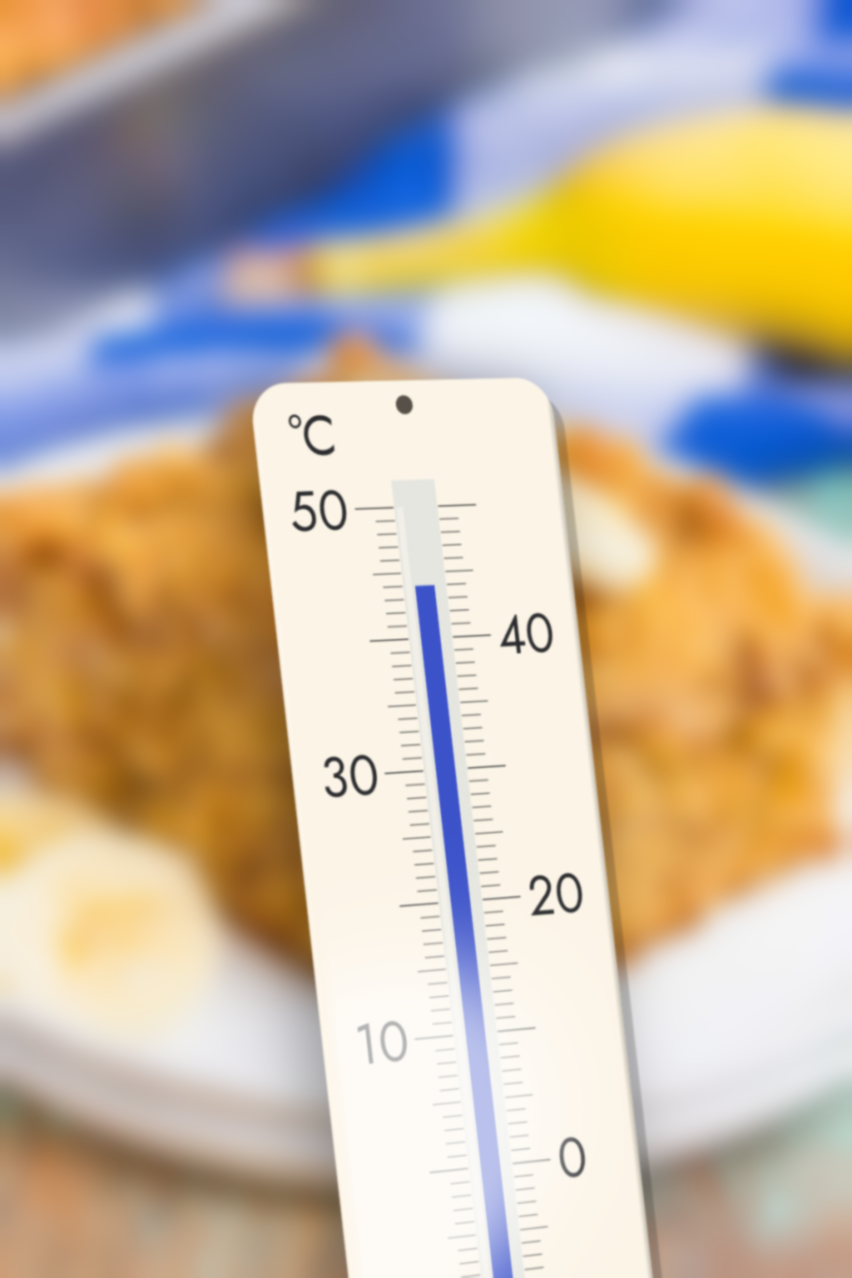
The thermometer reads {"value": 44, "unit": "°C"}
